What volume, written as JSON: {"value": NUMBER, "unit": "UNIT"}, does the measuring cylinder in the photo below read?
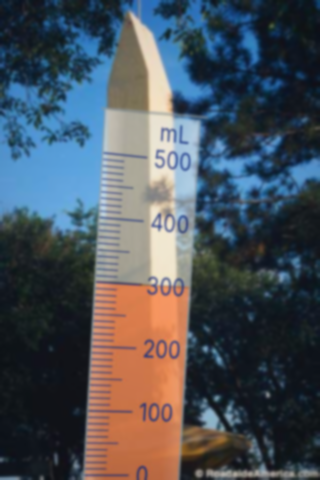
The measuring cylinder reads {"value": 300, "unit": "mL"}
